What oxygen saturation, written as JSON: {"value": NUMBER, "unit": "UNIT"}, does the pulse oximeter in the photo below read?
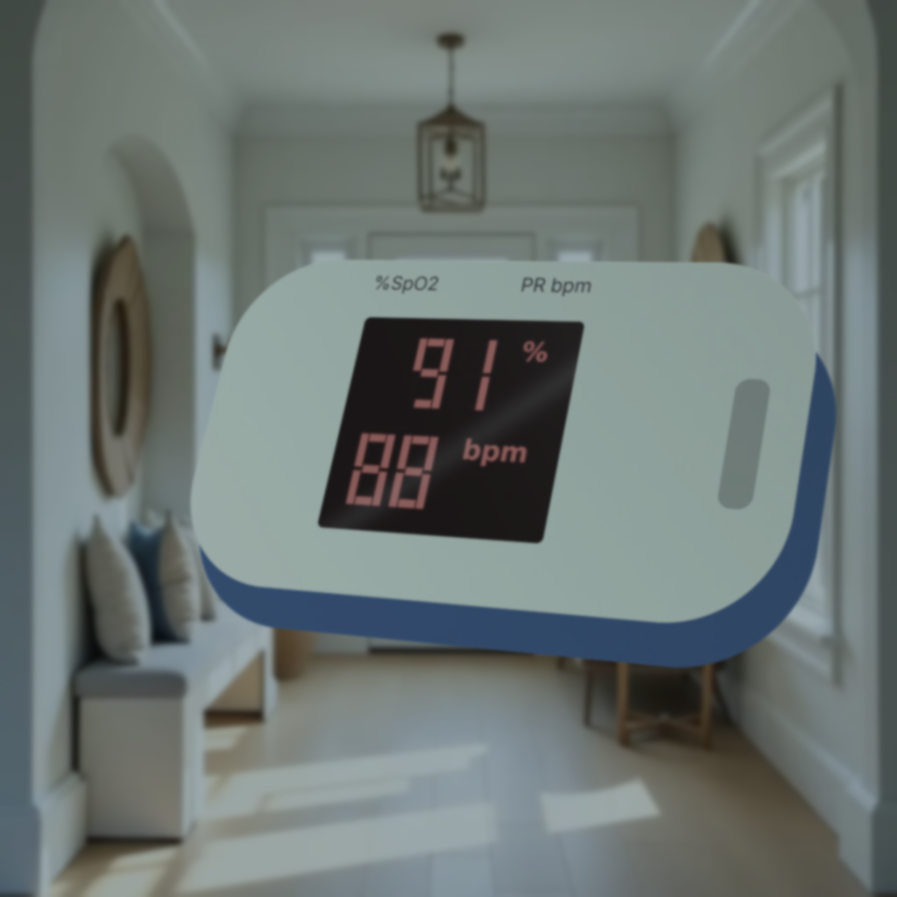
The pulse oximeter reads {"value": 91, "unit": "%"}
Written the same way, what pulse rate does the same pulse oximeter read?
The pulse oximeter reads {"value": 88, "unit": "bpm"}
